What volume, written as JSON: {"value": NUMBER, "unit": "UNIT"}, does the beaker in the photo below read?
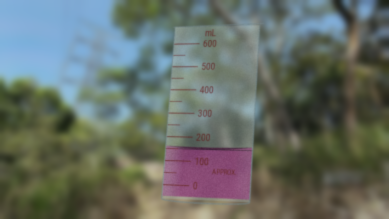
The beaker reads {"value": 150, "unit": "mL"}
